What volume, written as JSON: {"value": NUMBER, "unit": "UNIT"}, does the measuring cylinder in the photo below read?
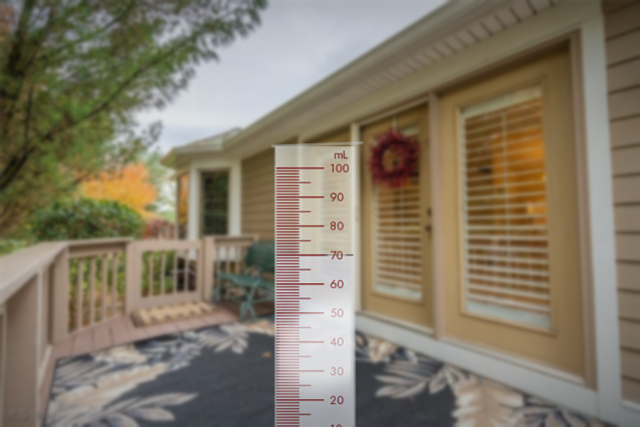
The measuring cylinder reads {"value": 70, "unit": "mL"}
